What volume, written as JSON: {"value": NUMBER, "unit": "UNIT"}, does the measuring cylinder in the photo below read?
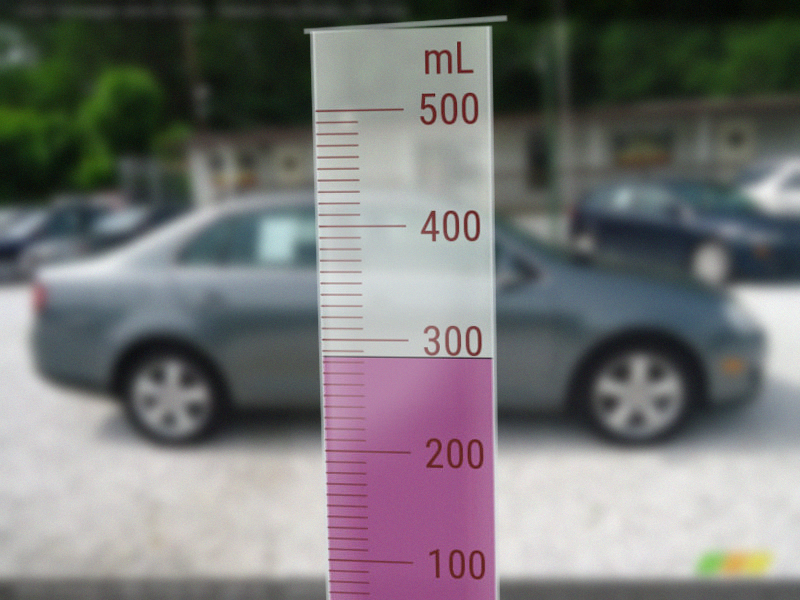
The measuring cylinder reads {"value": 285, "unit": "mL"}
